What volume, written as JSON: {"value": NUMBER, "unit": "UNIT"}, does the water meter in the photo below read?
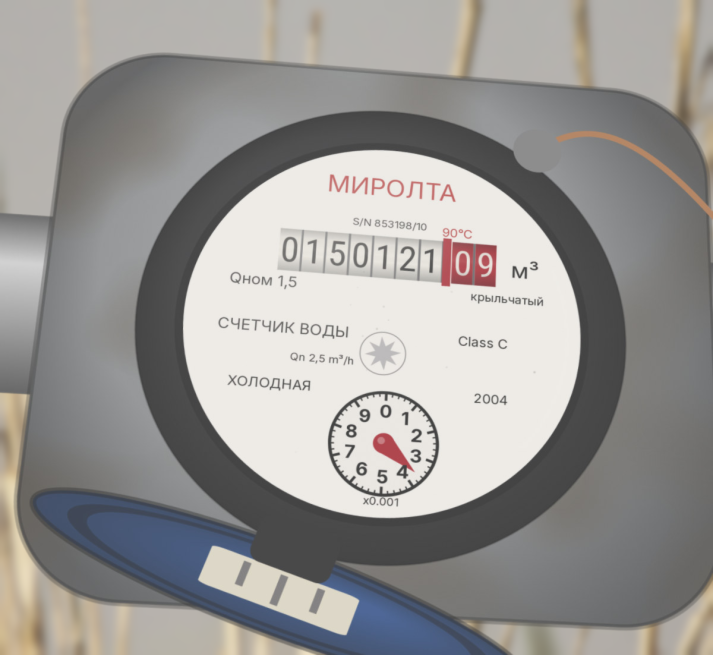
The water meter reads {"value": 150121.093, "unit": "m³"}
